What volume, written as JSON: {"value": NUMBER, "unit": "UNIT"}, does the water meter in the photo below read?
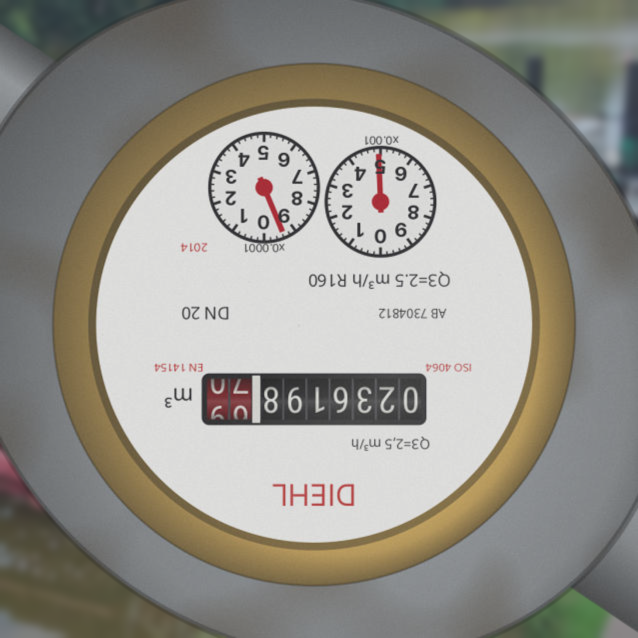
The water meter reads {"value": 236198.6949, "unit": "m³"}
